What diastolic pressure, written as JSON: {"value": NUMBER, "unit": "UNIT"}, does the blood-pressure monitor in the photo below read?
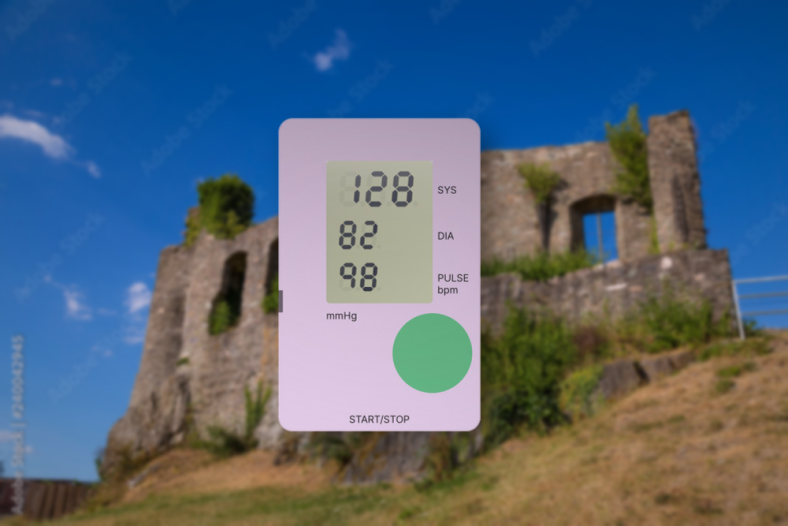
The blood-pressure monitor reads {"value": 82, "unit": "mmHg"}
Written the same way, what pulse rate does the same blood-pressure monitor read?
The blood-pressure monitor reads {"value": 98, "unit": "bpm"}
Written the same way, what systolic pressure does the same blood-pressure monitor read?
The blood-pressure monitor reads {"value": 128, "unit": "mmHg"}
